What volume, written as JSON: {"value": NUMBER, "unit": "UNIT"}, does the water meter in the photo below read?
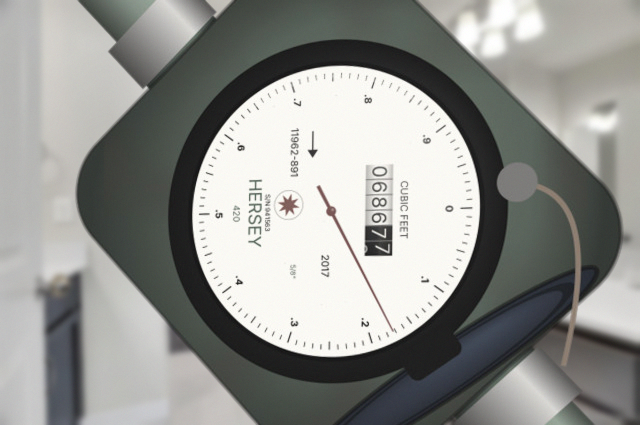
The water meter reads {"value": 68677.17, "unit": "ft³"}
